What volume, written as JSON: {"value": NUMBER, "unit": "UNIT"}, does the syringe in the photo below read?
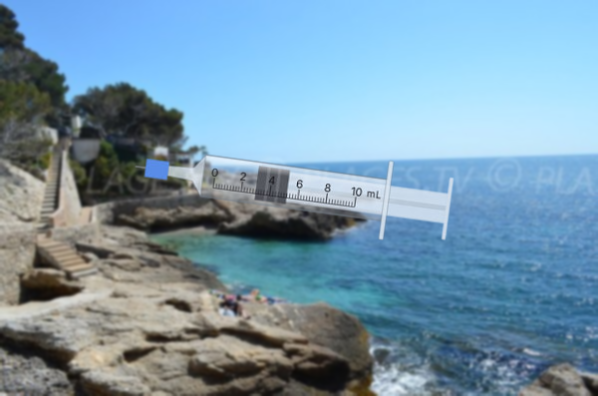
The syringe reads {"value": 3, "unit": "mL"}
